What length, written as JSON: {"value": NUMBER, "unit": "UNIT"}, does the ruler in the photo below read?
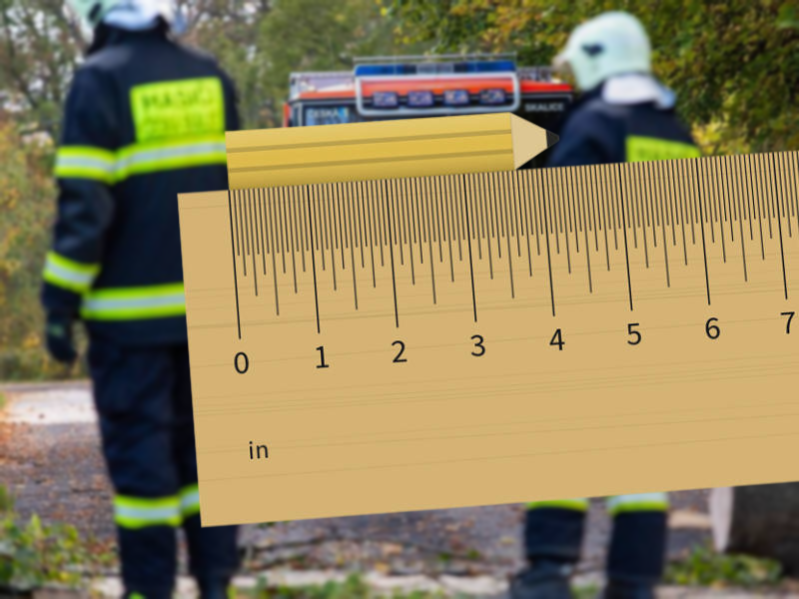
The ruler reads {"value": 4.25, "unit": "in"}
